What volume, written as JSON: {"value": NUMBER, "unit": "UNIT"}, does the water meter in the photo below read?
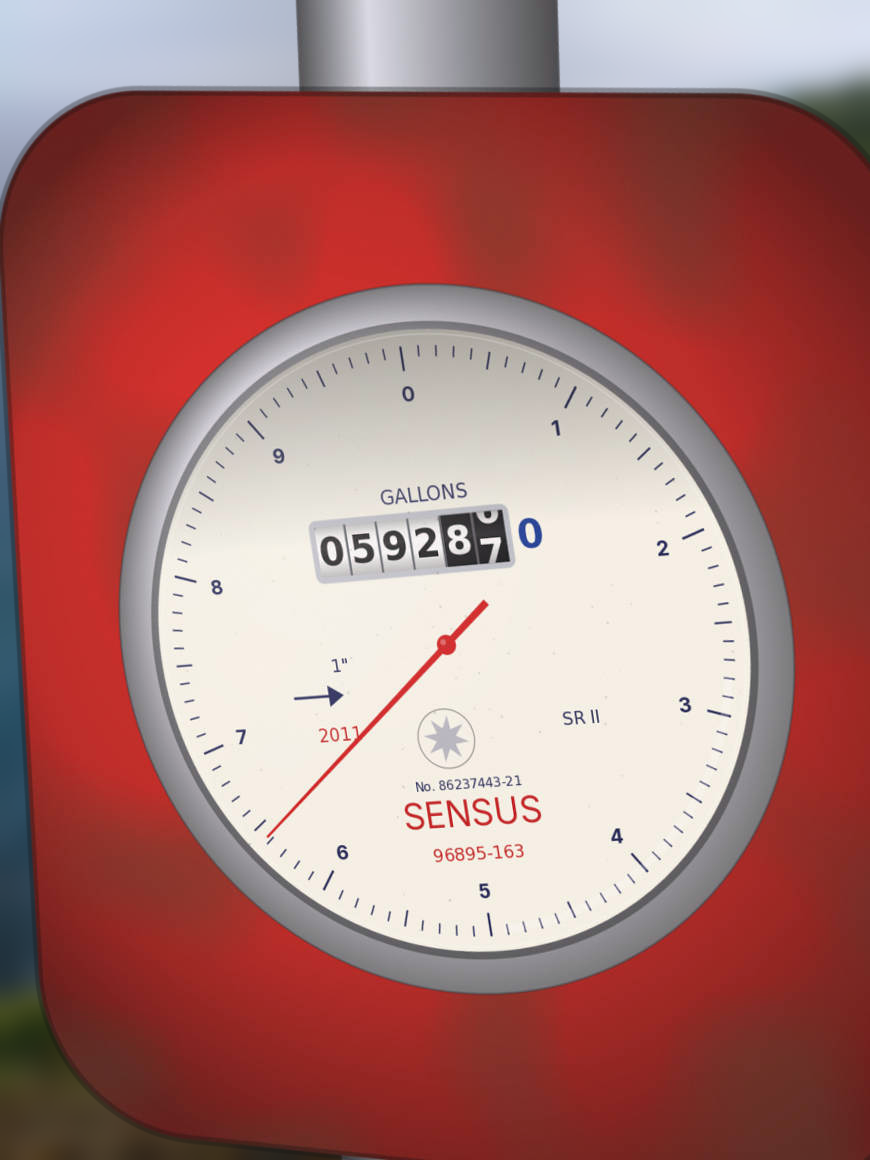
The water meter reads {"value": 592866.4, "unit": "gal"}
